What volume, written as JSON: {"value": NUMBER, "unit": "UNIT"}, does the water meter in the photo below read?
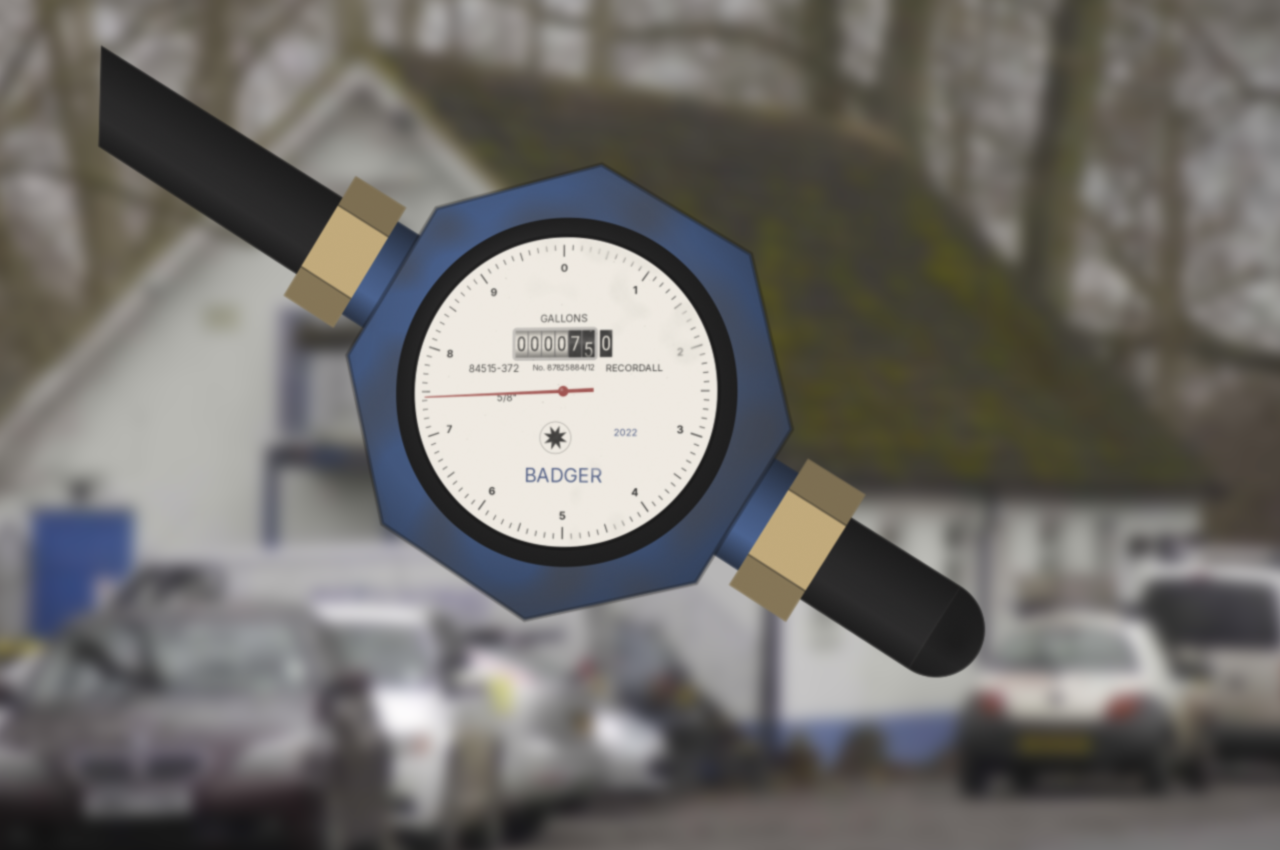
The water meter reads {"value": 747.4, "unit": "gal"}
